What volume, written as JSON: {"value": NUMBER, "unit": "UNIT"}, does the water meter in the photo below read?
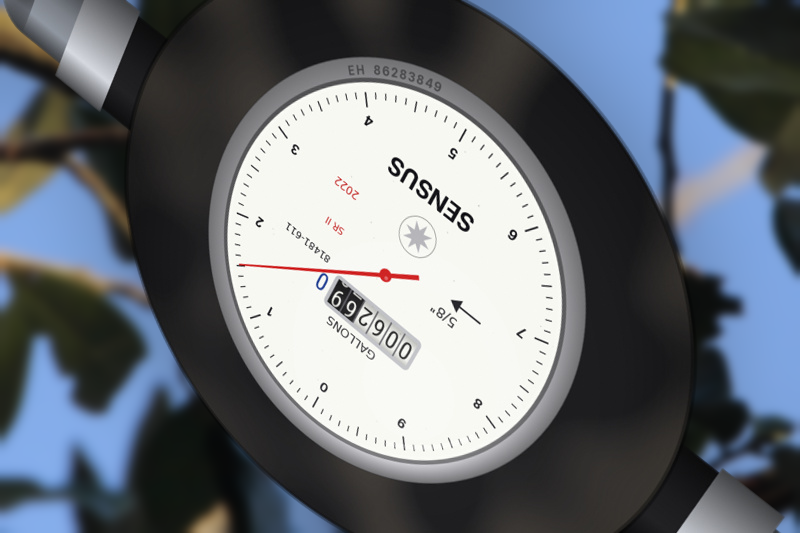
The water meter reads {"value": 62691.5, "unit": "gal"}
